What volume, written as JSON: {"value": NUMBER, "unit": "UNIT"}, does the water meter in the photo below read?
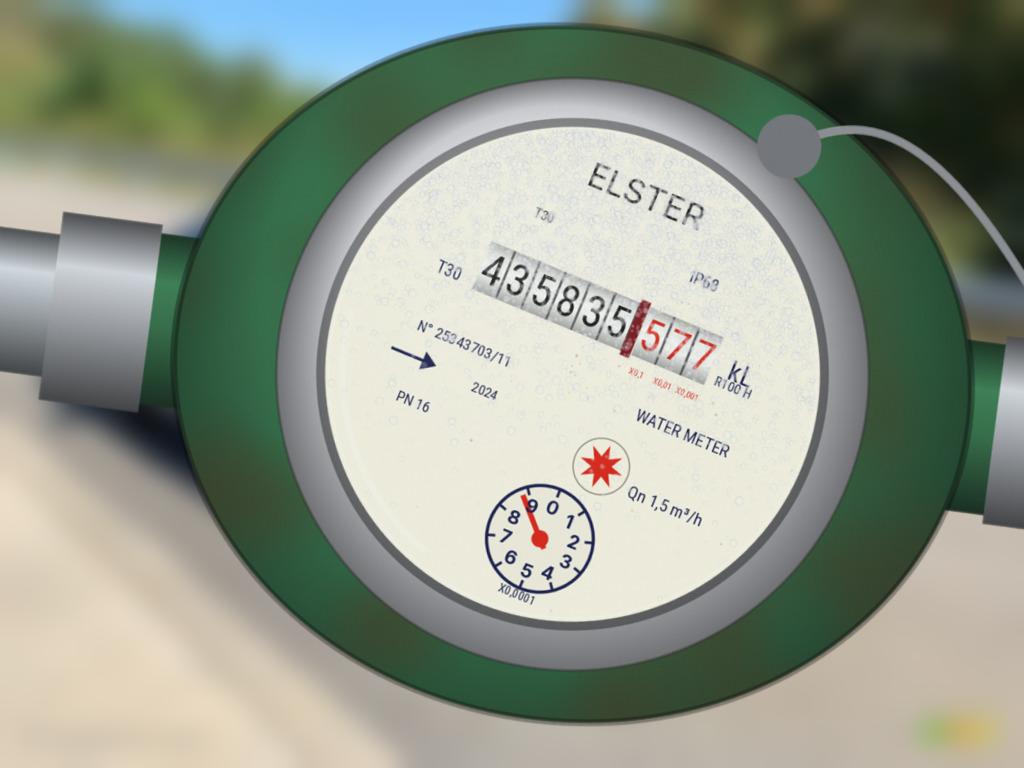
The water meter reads {"value": 435835.5778, "unit": "kL"}
